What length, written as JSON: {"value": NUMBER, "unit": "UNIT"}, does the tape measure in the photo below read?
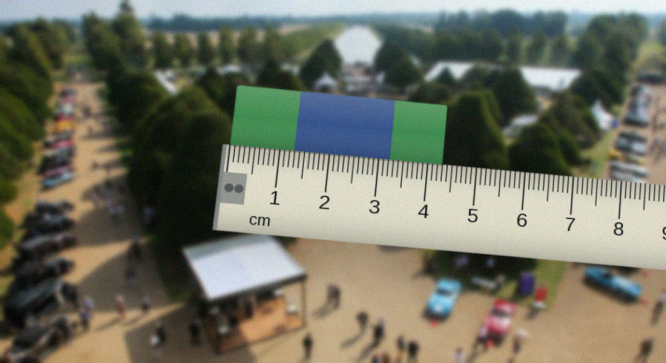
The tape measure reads {"value": 4.3, "unit": "cm"}
